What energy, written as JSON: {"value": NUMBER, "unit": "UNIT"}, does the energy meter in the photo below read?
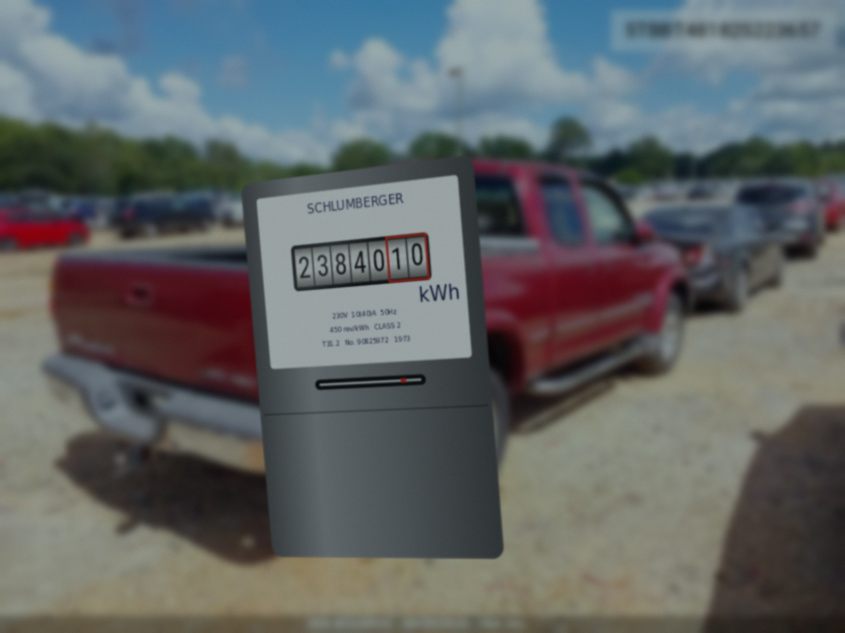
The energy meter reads {"value": 23840.10, "unit": "kWh"}
